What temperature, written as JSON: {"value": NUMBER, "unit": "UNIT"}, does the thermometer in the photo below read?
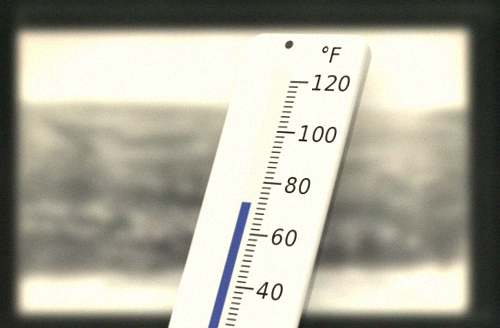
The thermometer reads {"value": 72, "unit": "°F"}
